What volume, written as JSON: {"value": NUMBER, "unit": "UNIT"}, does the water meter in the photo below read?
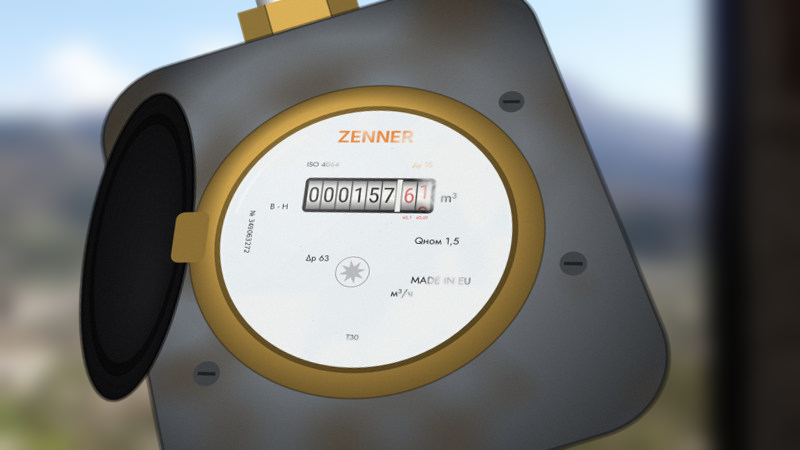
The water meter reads {"value": 157.61, "unit": "m³"}
